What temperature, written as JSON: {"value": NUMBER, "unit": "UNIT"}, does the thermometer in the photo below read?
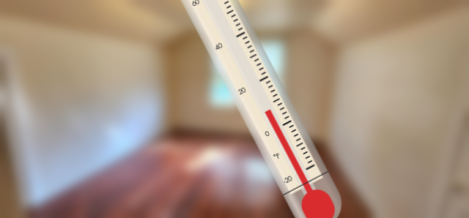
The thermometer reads {"value": 8, "unit": "°F"}
